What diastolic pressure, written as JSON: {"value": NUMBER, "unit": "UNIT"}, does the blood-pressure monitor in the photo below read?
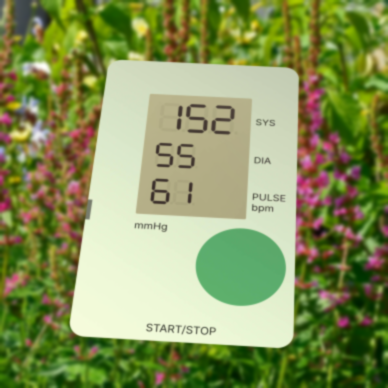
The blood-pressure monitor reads {"value": 55, "unit": "mmHg"}
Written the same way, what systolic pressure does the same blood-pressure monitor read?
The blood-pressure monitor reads {"value": 152, "unit": "mmHg"}
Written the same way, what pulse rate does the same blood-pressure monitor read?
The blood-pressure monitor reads {"value": 61, "unit": "bpm"}
